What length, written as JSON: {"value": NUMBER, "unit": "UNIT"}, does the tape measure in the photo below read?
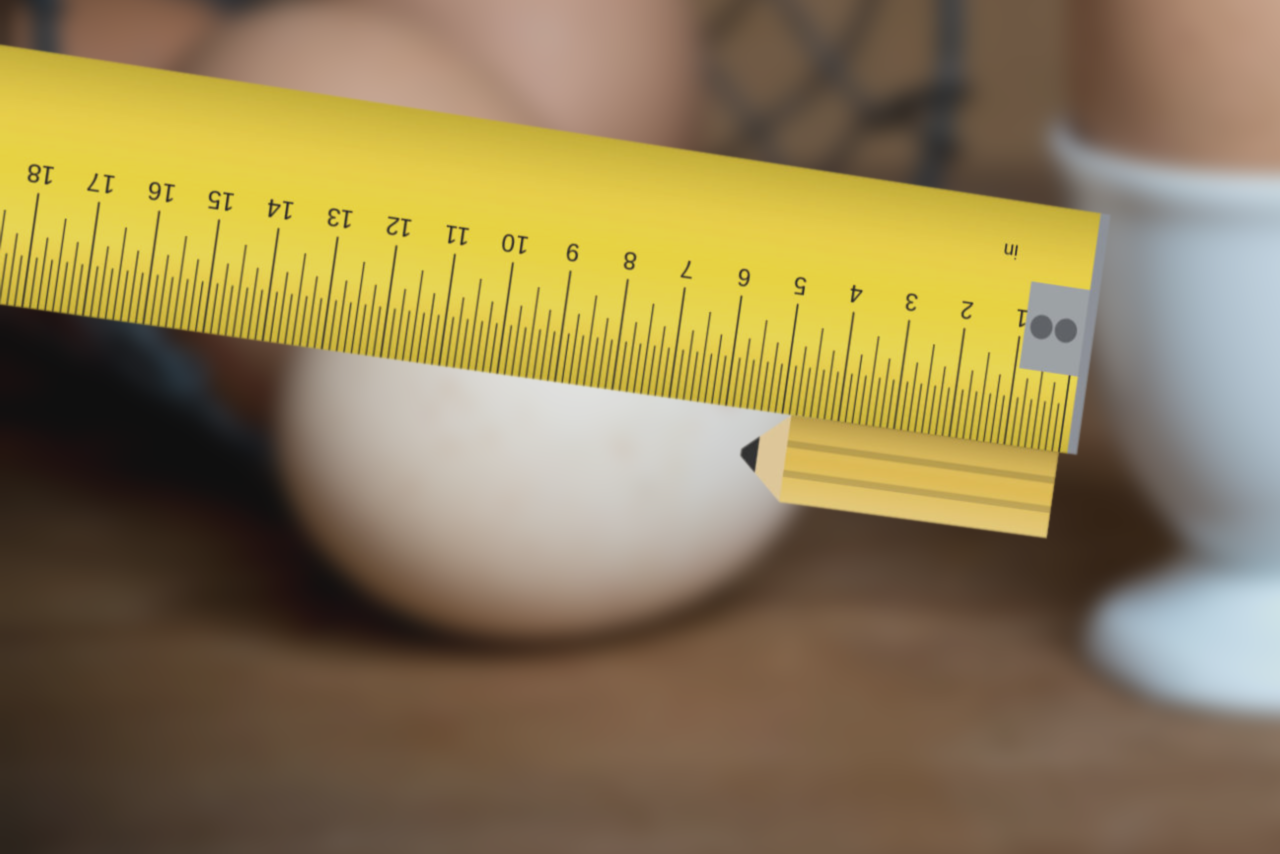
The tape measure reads {"value": 5.625, "unit": "in"}
